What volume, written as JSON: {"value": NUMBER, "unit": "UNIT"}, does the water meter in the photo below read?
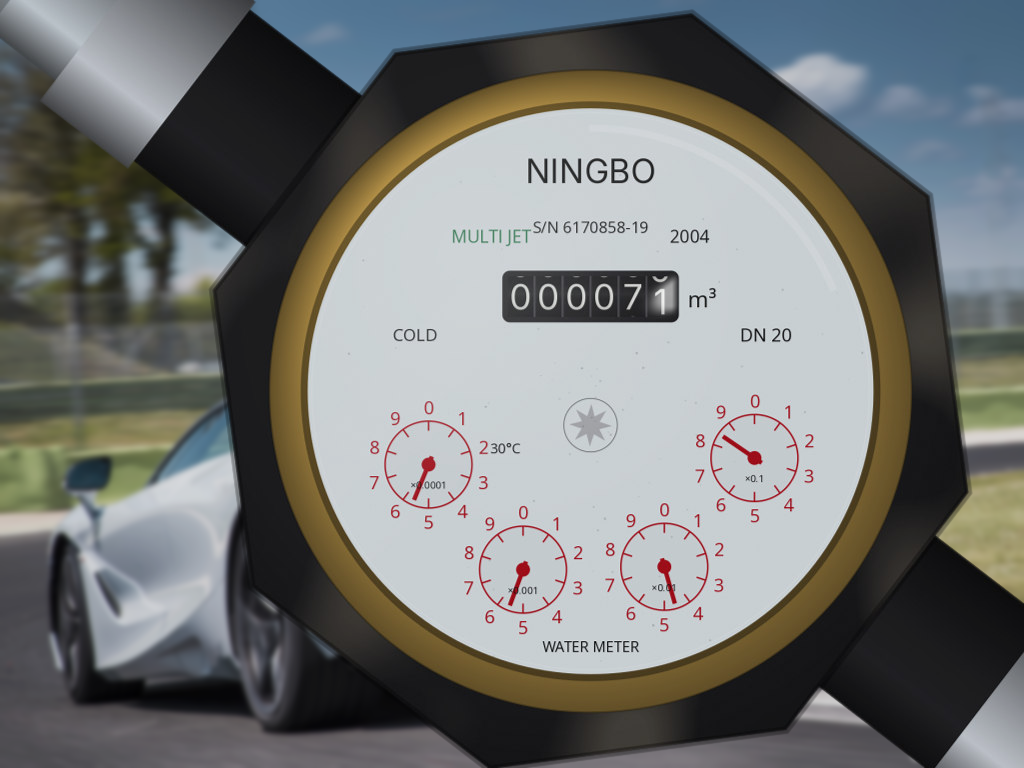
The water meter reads {"value": 70.8455, "unit": "m³"}
